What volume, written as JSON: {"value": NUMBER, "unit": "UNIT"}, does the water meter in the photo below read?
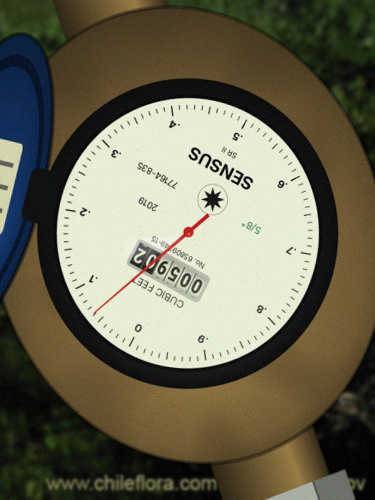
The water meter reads {"value": 5902.06, "unit": "ft³"}
